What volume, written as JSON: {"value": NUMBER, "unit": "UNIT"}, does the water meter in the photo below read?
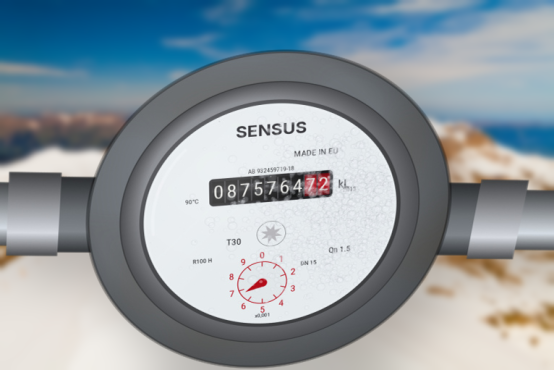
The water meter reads {"value": 875764.726, "unit": "kL"}
